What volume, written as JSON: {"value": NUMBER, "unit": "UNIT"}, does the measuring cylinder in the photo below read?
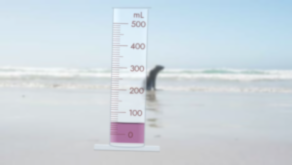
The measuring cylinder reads {"value": 50, "unit": "mL"}
